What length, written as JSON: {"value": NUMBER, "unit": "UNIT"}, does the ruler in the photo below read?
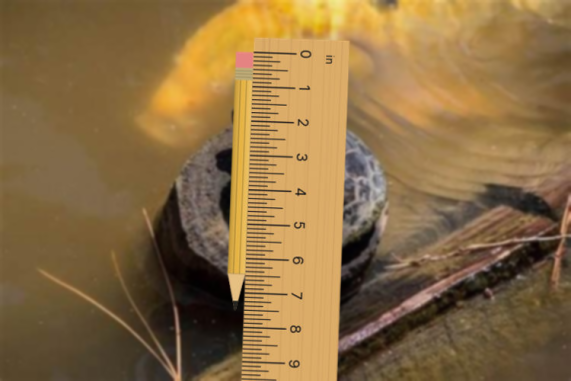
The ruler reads {"value": 7.5, "unit": "in"}
